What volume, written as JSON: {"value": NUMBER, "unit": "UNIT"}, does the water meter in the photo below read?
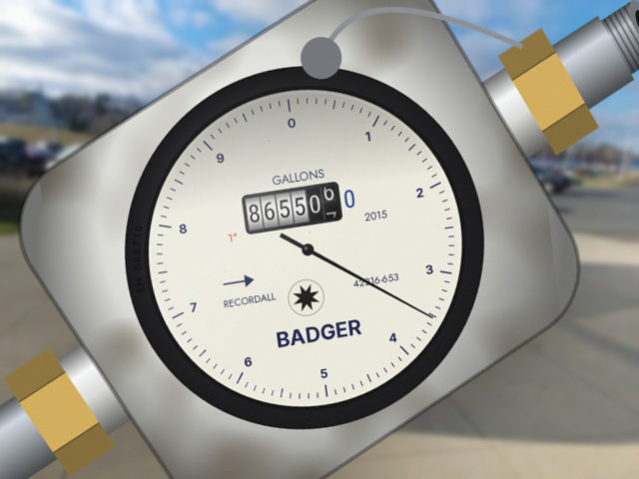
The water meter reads {"value": 8655063.5, "unit": "gal"}
